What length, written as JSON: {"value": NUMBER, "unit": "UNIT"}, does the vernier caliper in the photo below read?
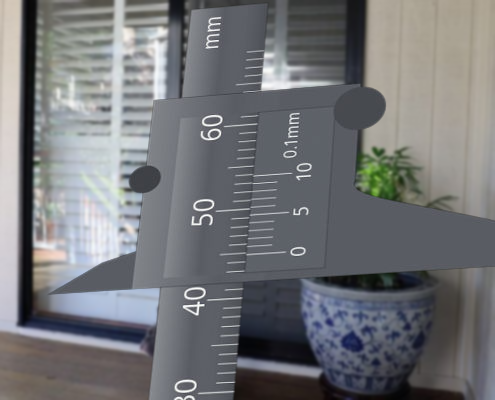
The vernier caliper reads {"value": 44.8, "unit": "mm"}
